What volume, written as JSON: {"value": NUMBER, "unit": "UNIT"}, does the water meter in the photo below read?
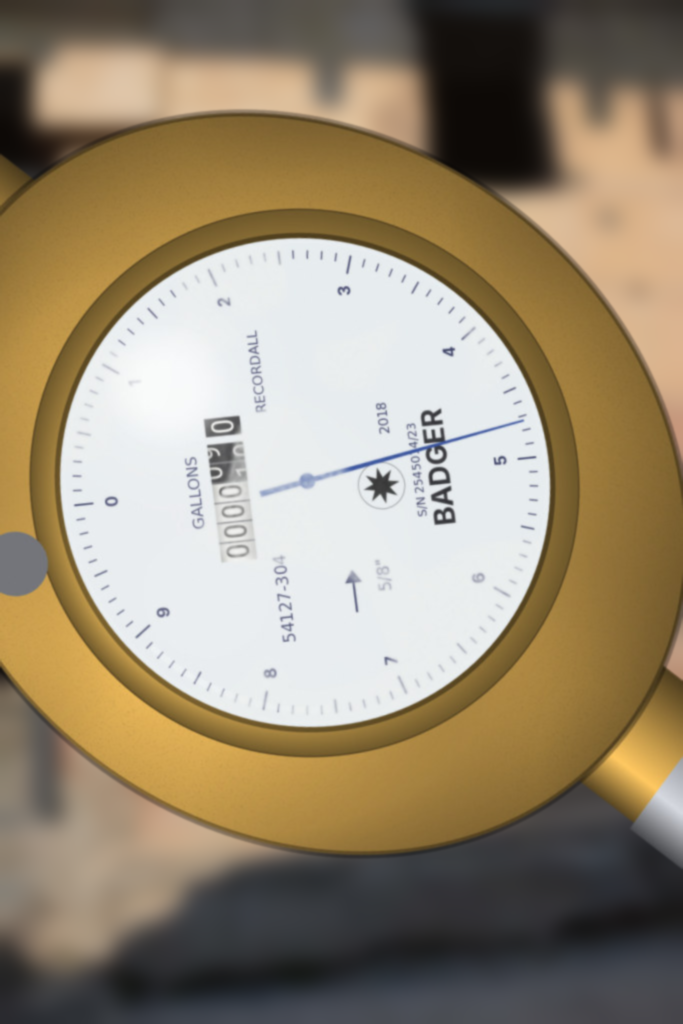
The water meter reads {"value": 94.7, "unit": "gal"}
